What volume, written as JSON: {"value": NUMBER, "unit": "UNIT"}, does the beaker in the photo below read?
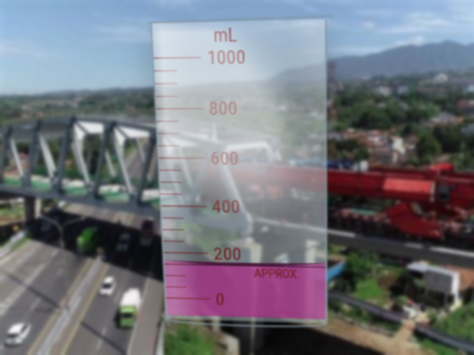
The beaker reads {"value": 150, "unit": "mL"}
